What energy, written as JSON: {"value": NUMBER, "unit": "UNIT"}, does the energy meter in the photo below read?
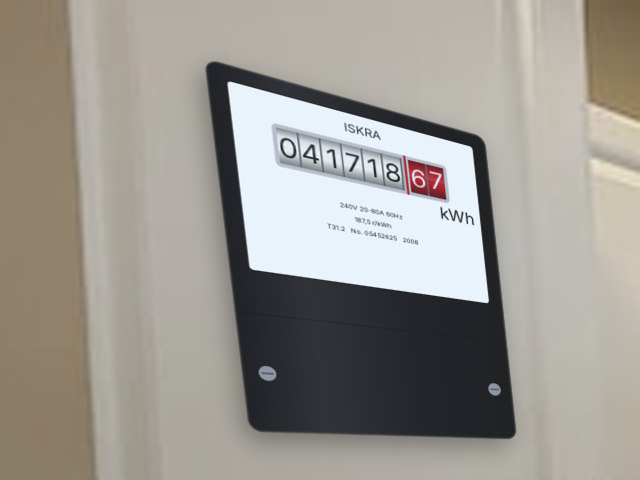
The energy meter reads {"value": 41718.67, "unit": "kWh"}
